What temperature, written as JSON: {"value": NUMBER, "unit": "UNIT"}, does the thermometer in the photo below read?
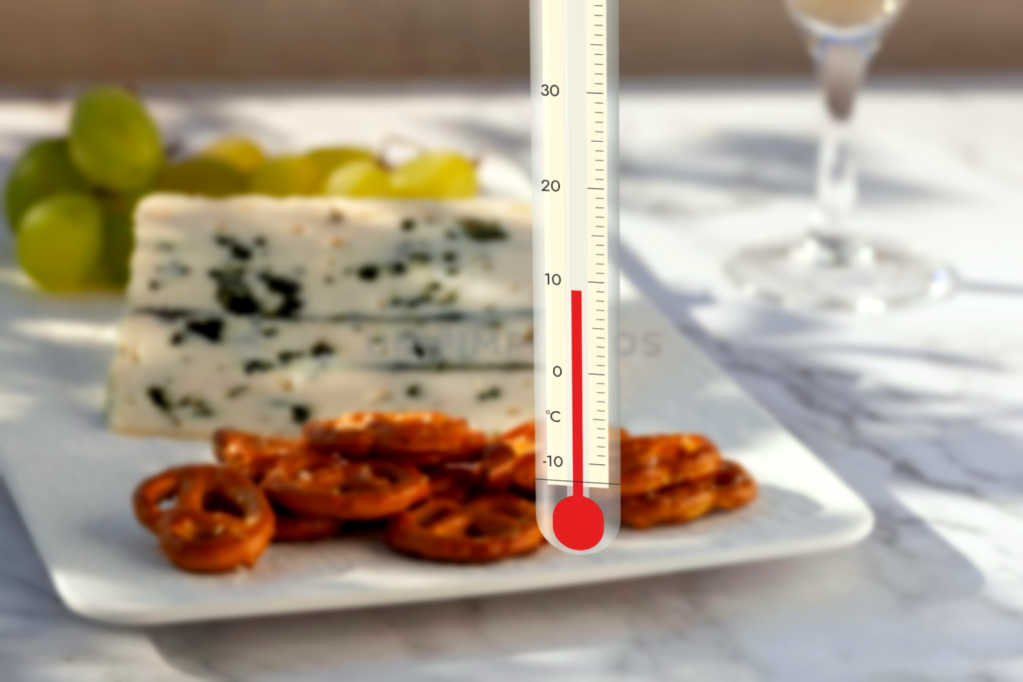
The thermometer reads {"value": 9, "unit": "°C"}
